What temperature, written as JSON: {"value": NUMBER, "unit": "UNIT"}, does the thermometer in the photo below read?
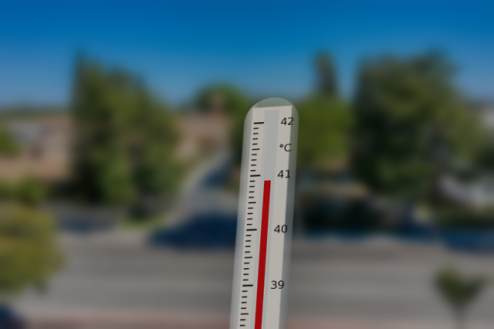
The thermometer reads {"value": 40.9, "unit": "°C"}
